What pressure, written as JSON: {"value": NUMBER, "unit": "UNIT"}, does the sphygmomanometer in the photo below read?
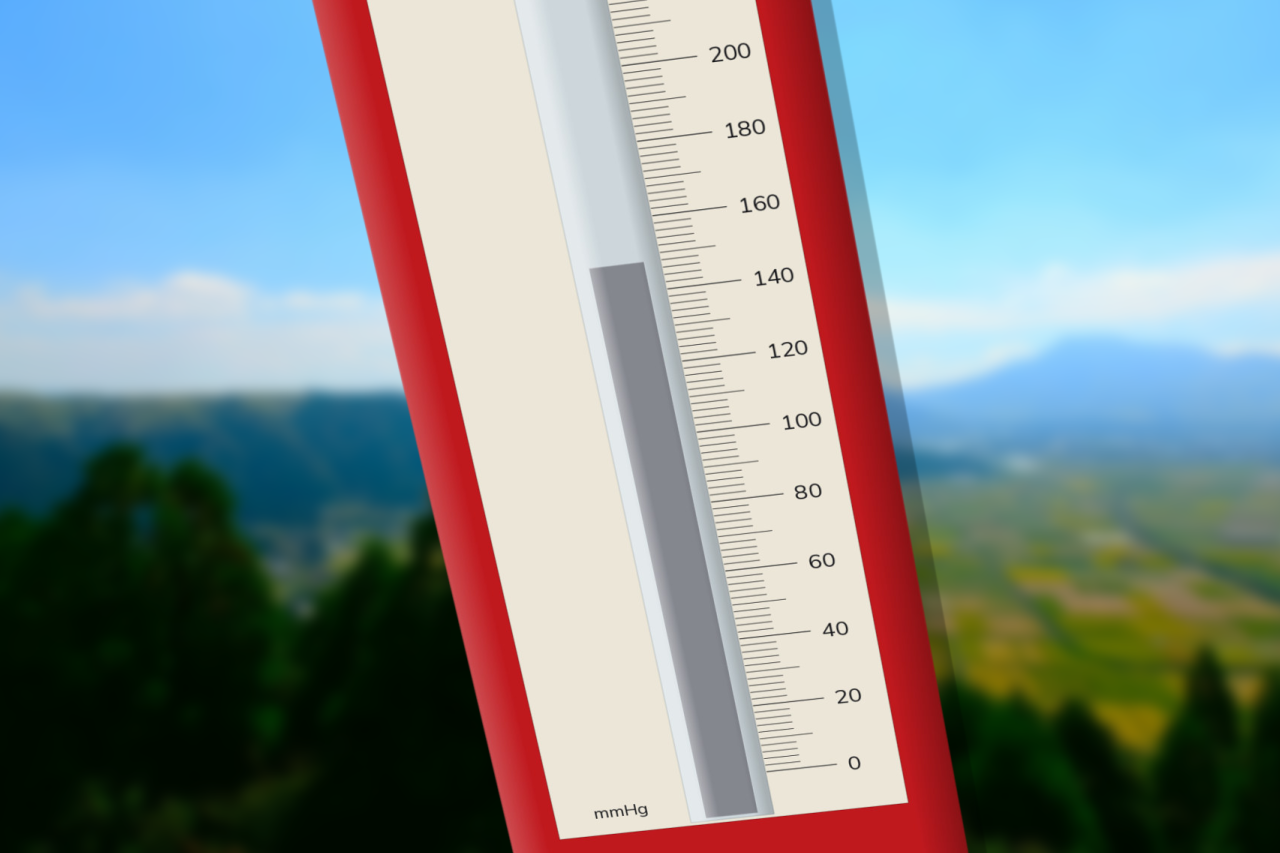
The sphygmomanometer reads {"value": 148, "unit": "mmHg"}
